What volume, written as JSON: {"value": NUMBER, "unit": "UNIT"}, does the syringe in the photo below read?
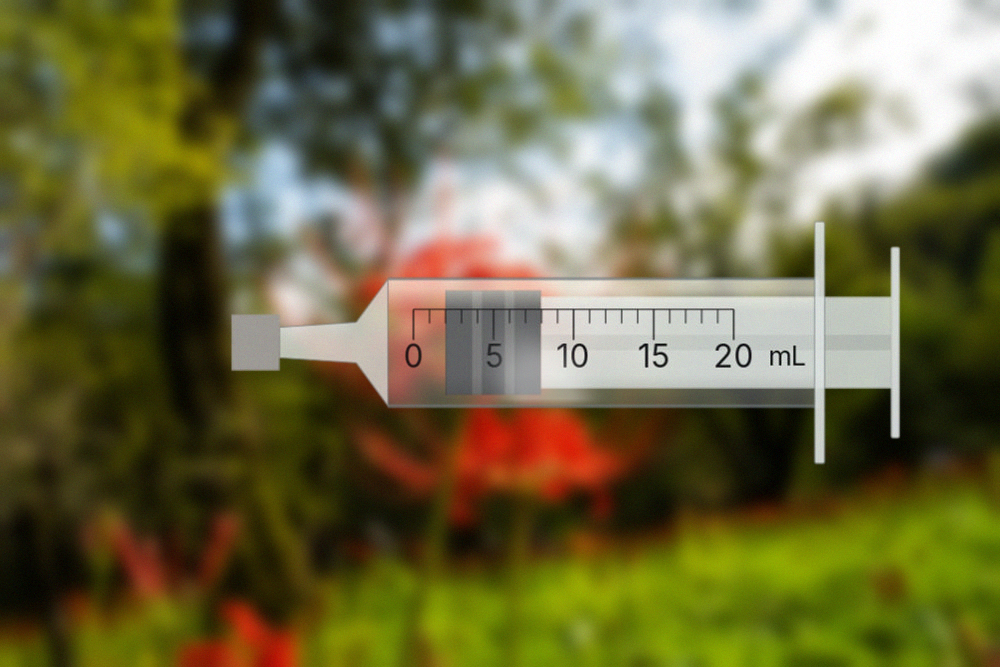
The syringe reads {"value": 2, "unit": "mL"}
